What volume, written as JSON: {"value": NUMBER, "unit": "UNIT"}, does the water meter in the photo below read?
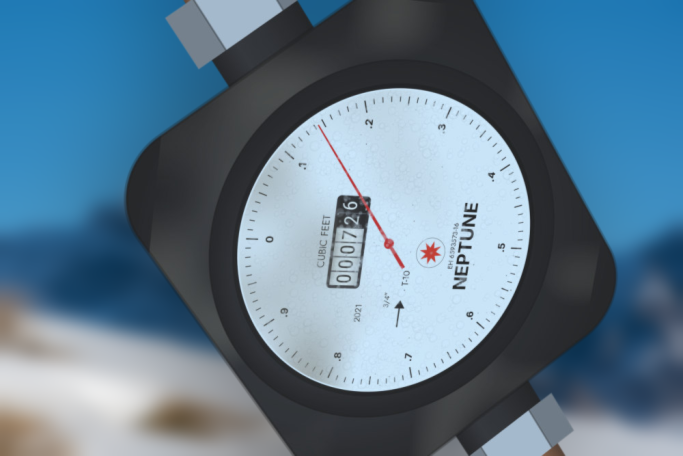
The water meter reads {"value": 726.14, "unit": "ft³"}
